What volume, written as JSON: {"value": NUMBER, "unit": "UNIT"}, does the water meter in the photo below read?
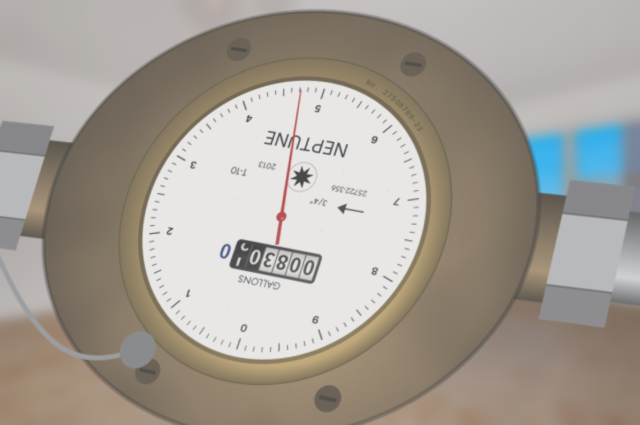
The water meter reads {"value": 83014.7, "unit": "gal"}
